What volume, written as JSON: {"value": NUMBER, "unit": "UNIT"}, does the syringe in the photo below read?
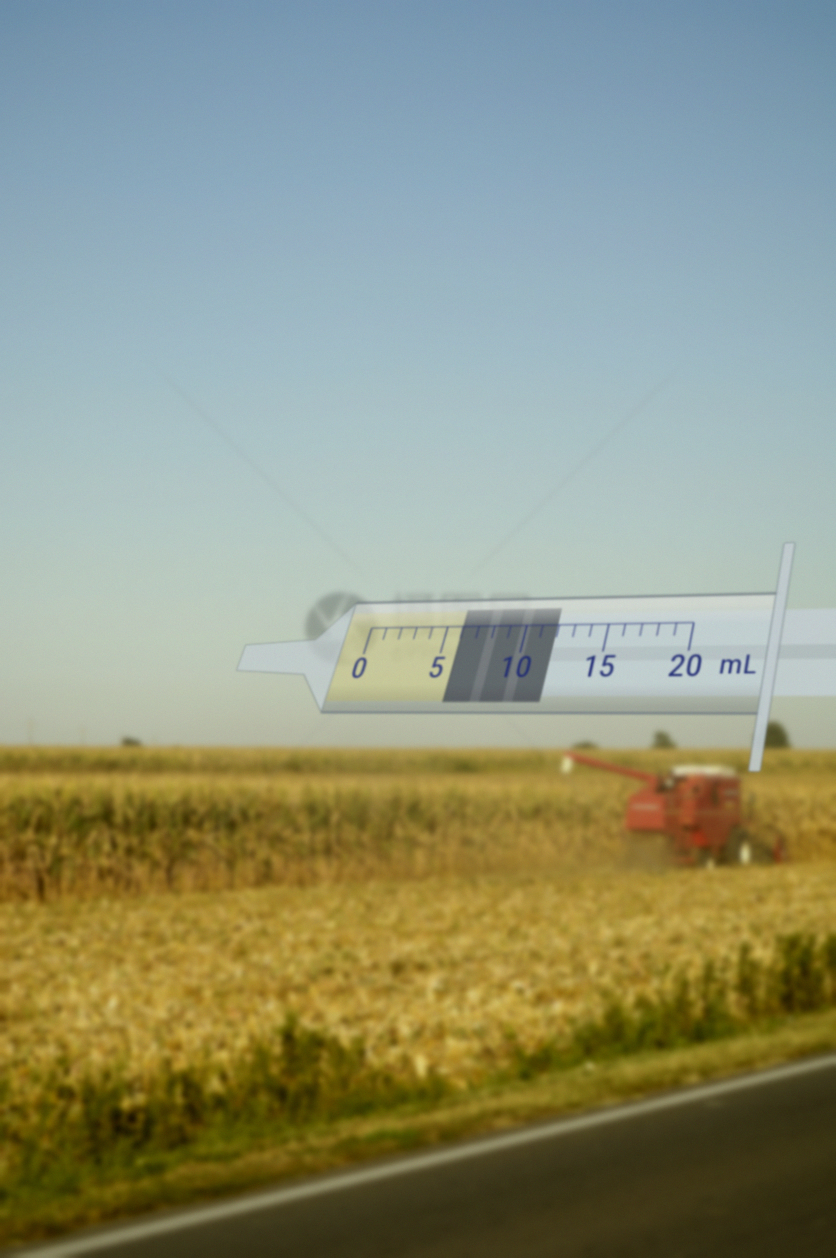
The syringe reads {"value": 6, "unit": "mL"}
